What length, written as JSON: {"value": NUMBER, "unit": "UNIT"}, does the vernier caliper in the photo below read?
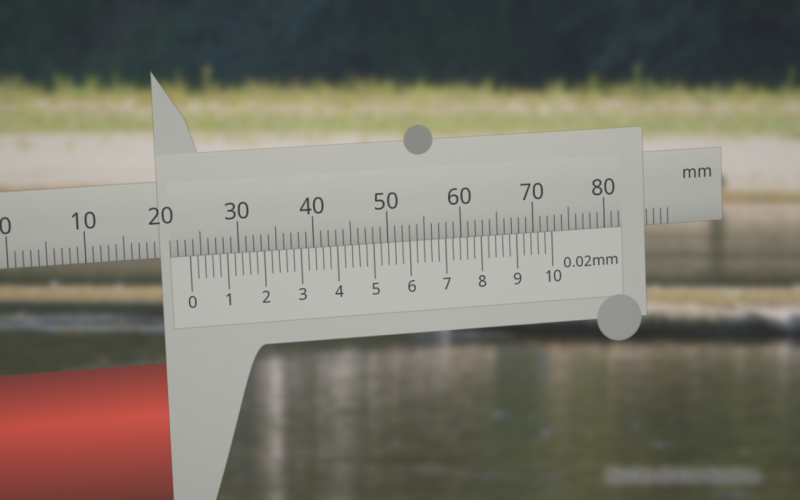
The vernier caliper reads {"value": 23.6, "unit": "mm"}
